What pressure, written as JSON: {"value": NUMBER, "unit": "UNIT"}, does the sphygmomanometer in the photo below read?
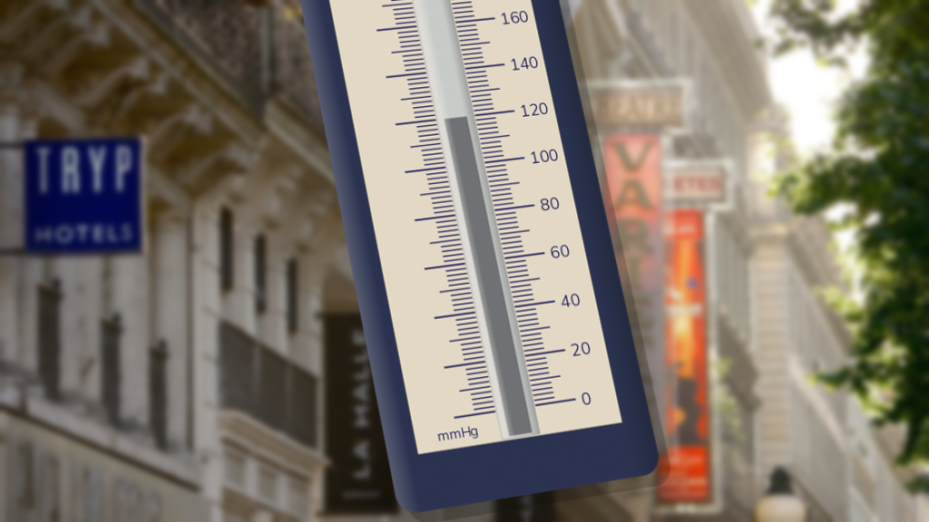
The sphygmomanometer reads {"value": 120, "unit": "mmHg"}
